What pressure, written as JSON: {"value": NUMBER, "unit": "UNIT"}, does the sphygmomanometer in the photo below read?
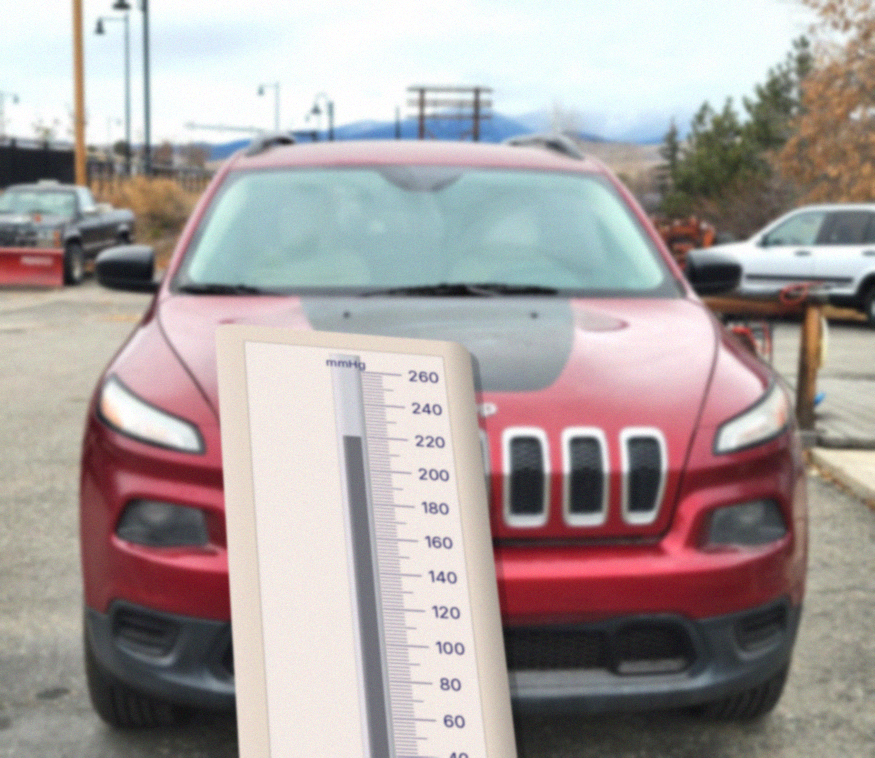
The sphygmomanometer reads {"value": 220, "unit": "mmHg"}
